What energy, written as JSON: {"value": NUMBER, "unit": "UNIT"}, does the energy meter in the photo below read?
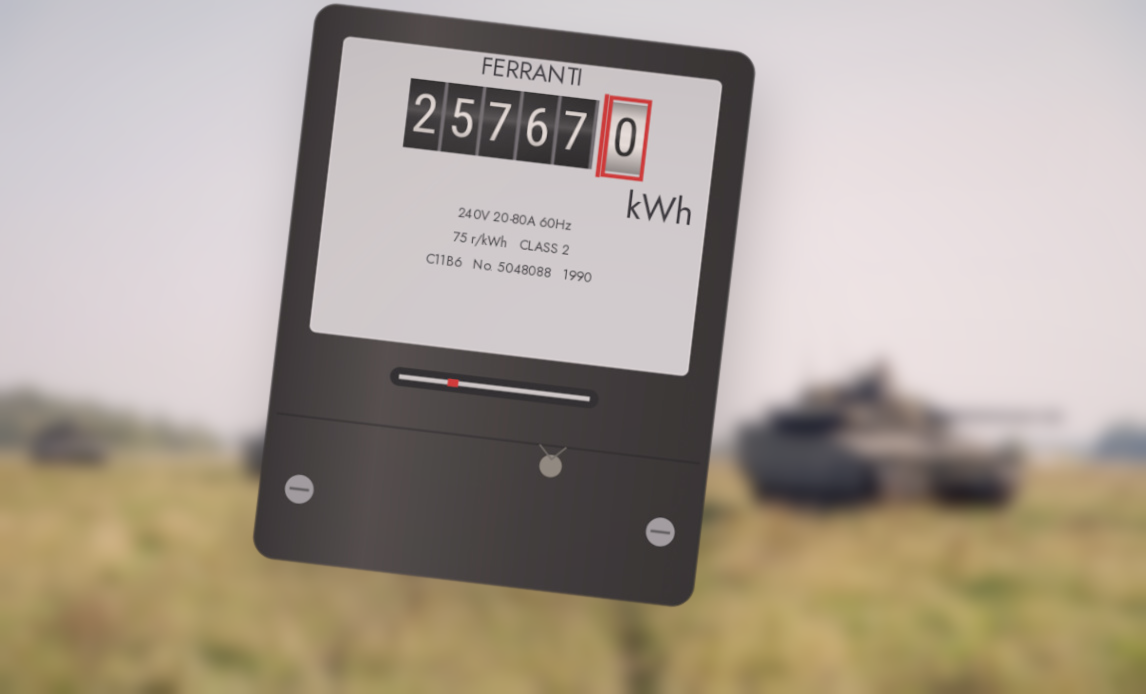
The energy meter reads {"value": 25767.0, "unit": "kWh"}
